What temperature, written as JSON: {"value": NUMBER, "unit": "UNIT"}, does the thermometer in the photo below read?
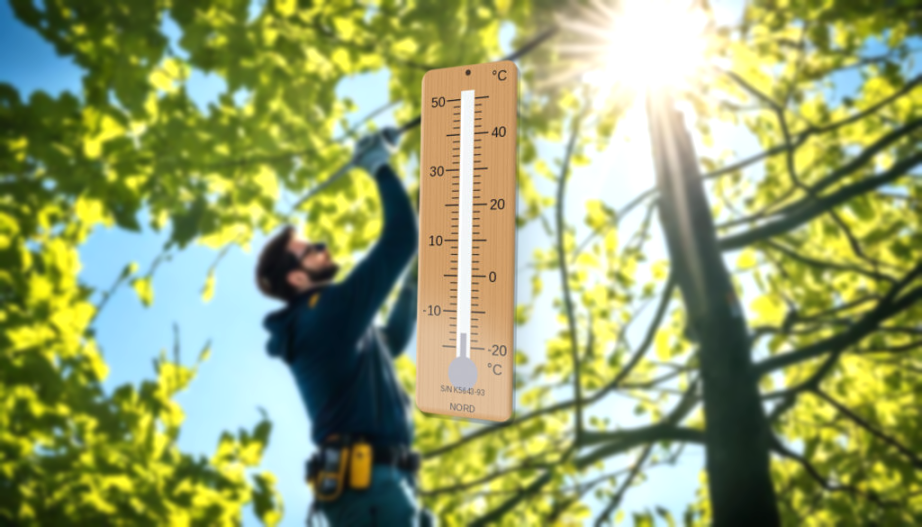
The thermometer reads {"value": -16, "unit": "°C"}
